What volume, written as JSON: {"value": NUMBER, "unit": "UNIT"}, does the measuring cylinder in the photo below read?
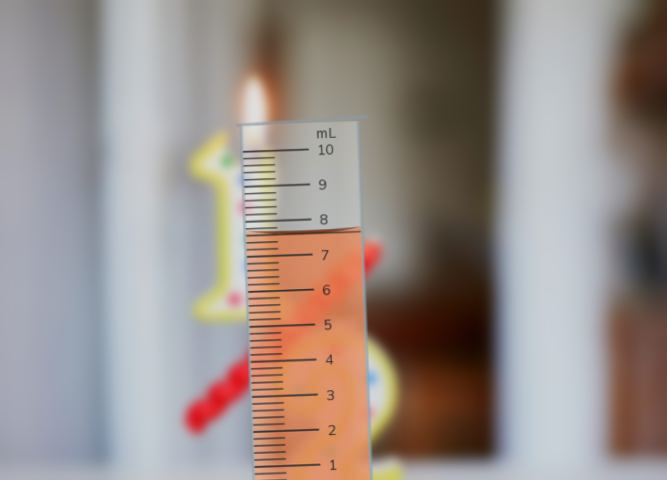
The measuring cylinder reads {"value": 7.6, "unit": "mL"}
